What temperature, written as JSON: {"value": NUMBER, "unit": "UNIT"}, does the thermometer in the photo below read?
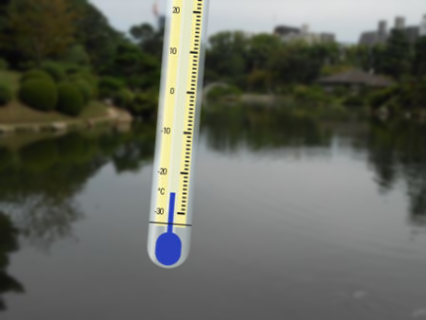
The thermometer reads {"value": -25, "unit": "°C"}
